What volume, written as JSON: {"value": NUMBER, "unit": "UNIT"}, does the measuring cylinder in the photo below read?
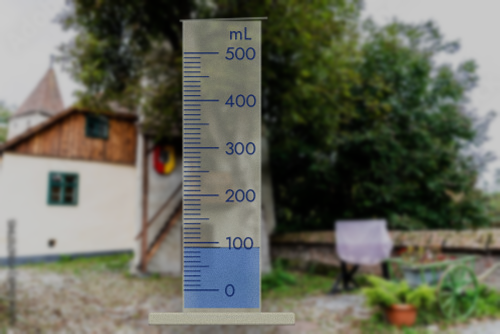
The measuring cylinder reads {"value": 90, "unit": "mL"}
